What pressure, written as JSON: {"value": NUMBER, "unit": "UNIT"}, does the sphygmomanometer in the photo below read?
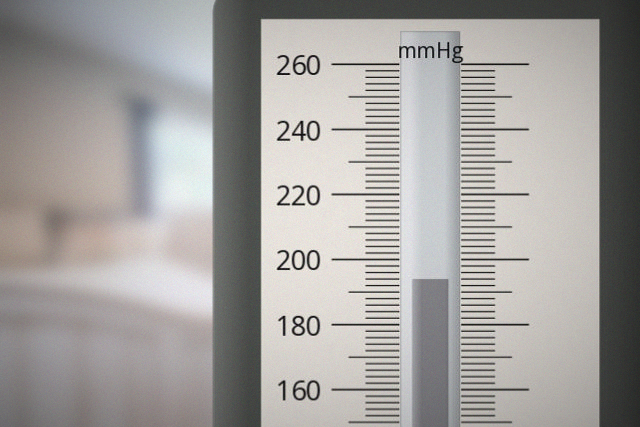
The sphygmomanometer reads {"value": 194, "unit": "mmHg"}
